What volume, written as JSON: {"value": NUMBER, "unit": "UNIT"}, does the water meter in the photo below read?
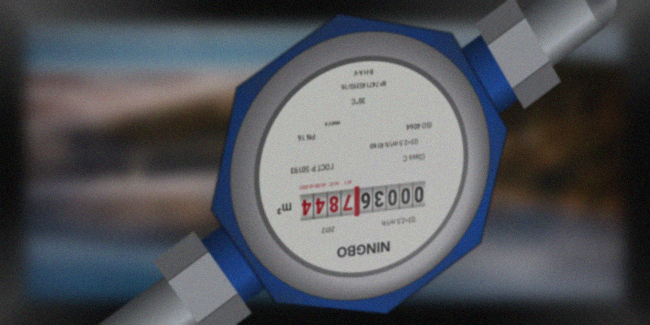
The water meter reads {"value": 36.7844, "unit": "m³"}
